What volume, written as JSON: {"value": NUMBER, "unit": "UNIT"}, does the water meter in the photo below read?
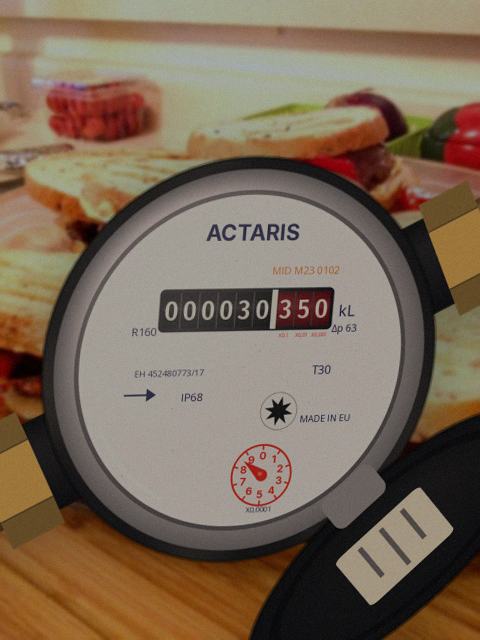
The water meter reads {"value": 30.3508, "unit": "kL"}
